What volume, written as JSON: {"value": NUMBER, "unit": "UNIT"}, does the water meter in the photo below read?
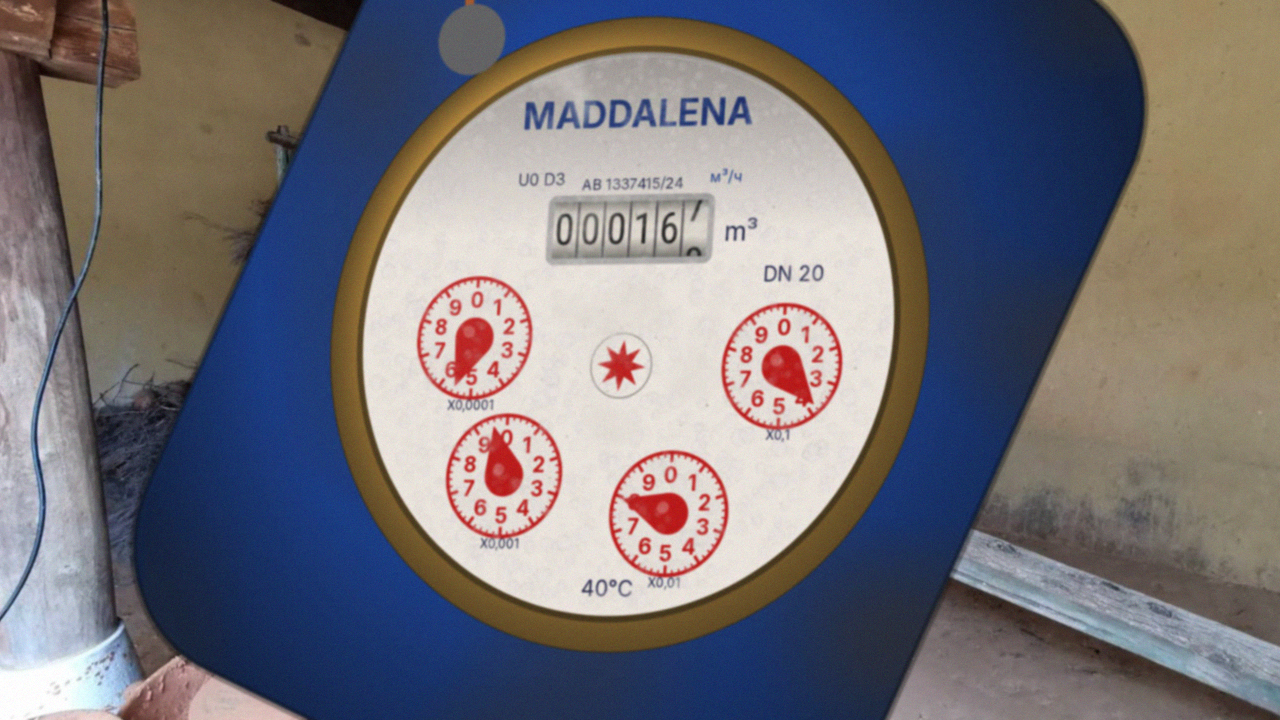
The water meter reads {"value": 167.3795, "unit": "m³"}
